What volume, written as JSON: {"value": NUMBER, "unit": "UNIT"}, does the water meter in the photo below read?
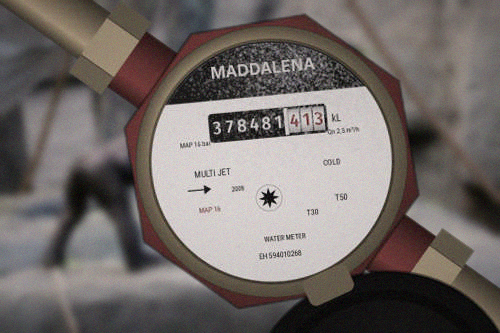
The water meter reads {"value": 378481.413, "unit": "kL"}
